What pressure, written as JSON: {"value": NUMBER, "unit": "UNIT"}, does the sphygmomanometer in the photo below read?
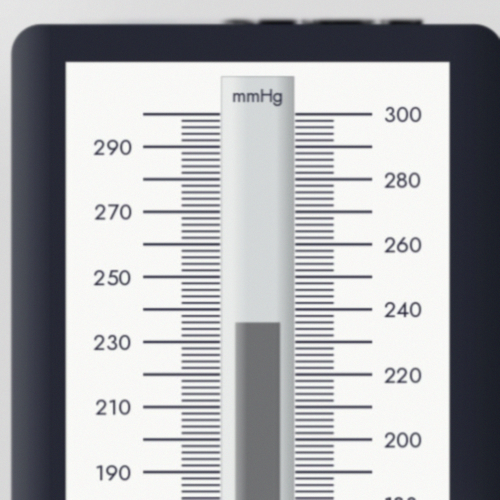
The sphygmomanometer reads {"value": 236, "unit": "mmHg"}
